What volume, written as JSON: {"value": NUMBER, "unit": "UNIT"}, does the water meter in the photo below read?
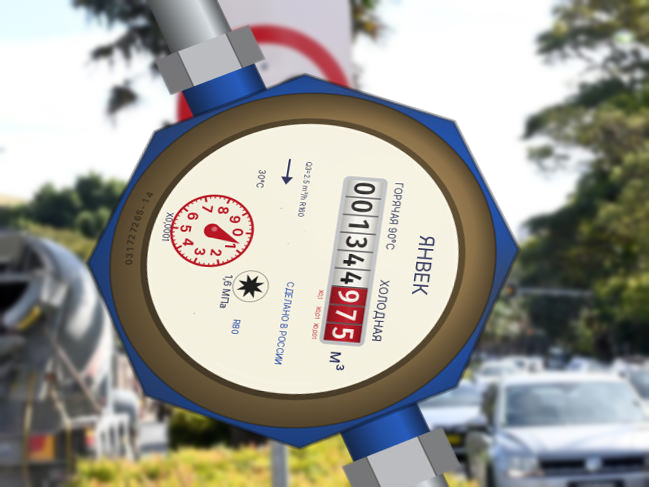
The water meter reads {"value": 1344.9750, "unit": "m³"}
